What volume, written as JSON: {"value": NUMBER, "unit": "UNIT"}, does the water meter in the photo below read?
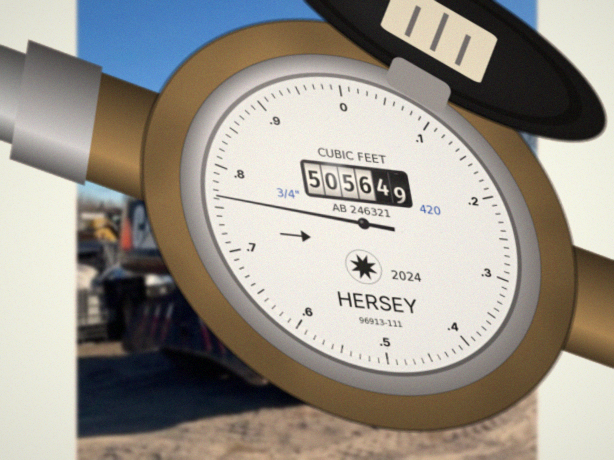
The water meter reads {"value": 505648.76, "unit": "ft³"}
